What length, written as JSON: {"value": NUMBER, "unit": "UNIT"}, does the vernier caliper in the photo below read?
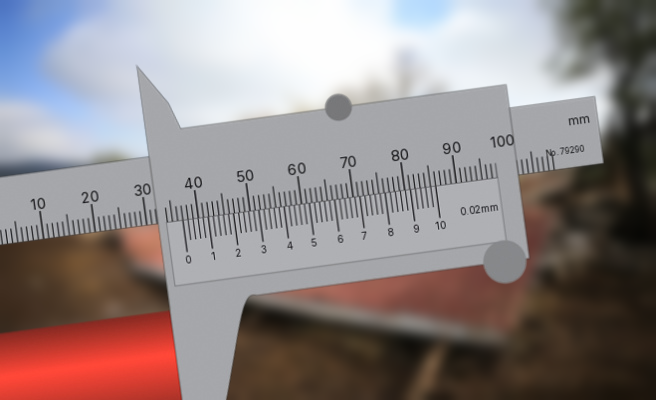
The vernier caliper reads {"value": 37.0, "unit": "mm"}
